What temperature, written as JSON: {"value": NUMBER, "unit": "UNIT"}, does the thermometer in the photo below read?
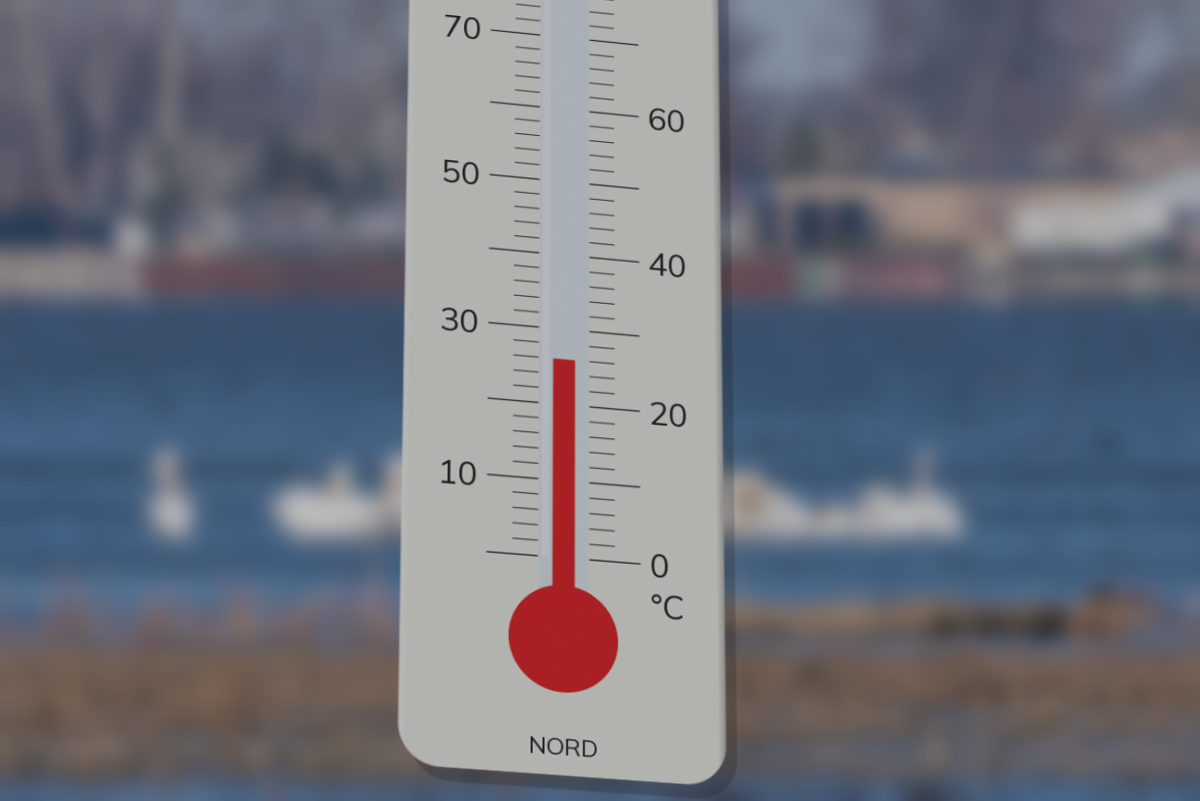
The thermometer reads {"value": 26, "unit": "°C"}
